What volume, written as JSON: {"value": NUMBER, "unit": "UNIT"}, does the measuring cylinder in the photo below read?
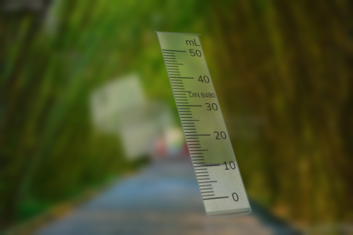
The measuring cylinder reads {"value": 10, "unit": "mL"}
